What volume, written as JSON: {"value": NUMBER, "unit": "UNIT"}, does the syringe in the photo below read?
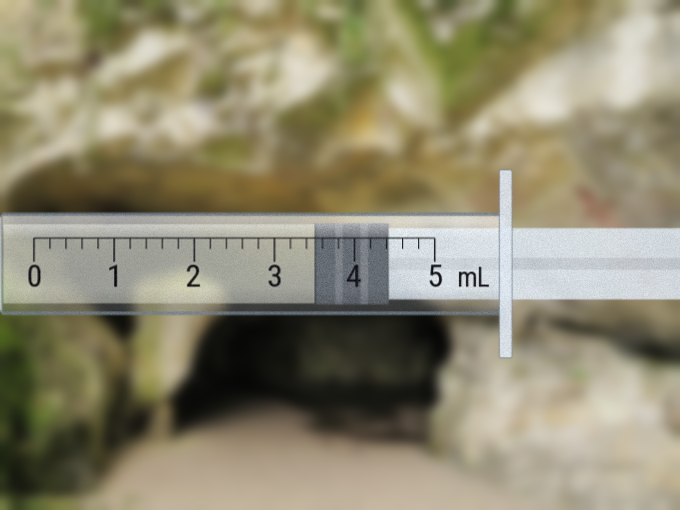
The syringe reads {"value": 3.5, "unit": "mL"}
